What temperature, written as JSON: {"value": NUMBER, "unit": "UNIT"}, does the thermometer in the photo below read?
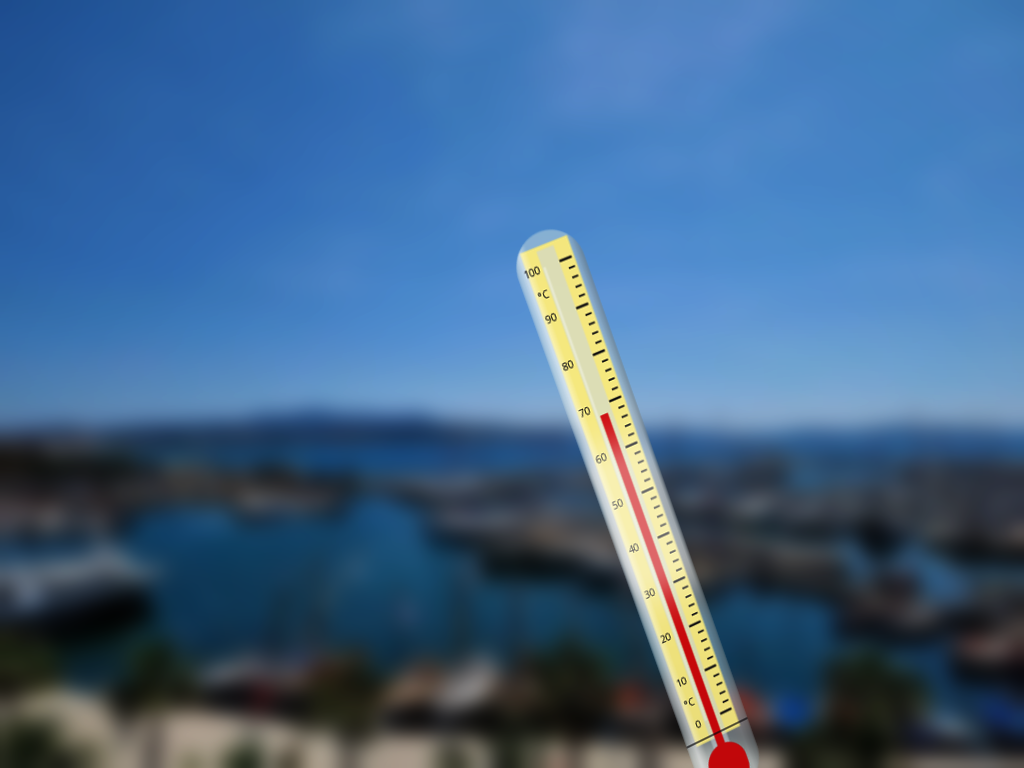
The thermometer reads {"value": 68, "unit": "°C"}
